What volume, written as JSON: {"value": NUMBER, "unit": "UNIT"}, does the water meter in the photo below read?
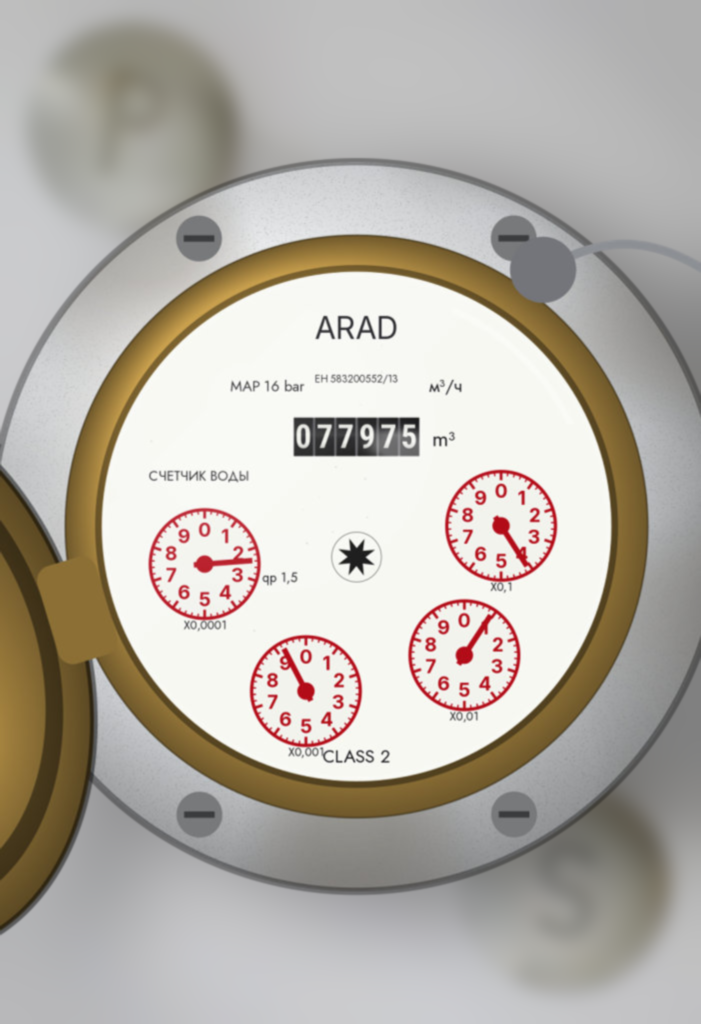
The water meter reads {"value": 77975.4092, "unit": "m³"}
